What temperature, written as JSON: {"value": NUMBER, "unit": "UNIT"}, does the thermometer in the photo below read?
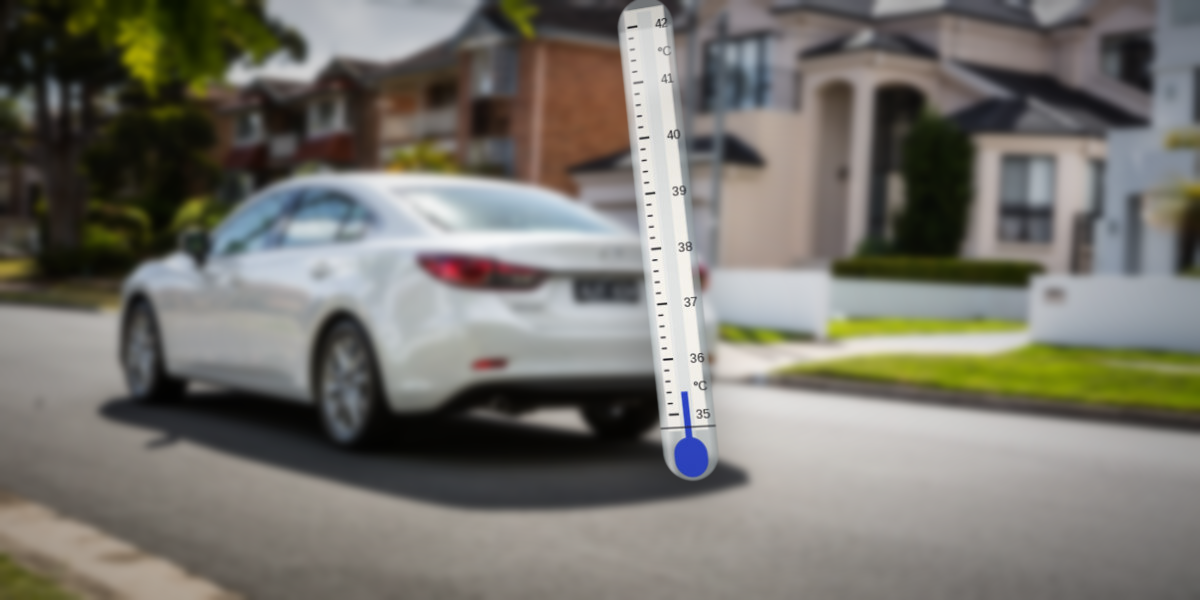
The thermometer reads {"value": 35.4, "unit": "°C"}
